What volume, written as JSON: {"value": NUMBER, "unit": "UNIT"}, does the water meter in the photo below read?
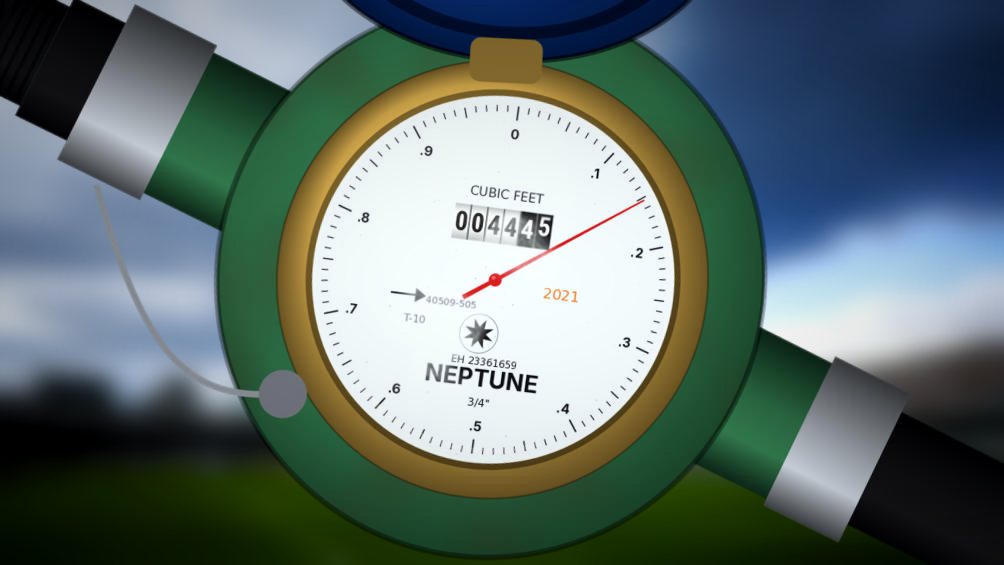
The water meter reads {"value": 4445.15, "unit": "ft³"}
